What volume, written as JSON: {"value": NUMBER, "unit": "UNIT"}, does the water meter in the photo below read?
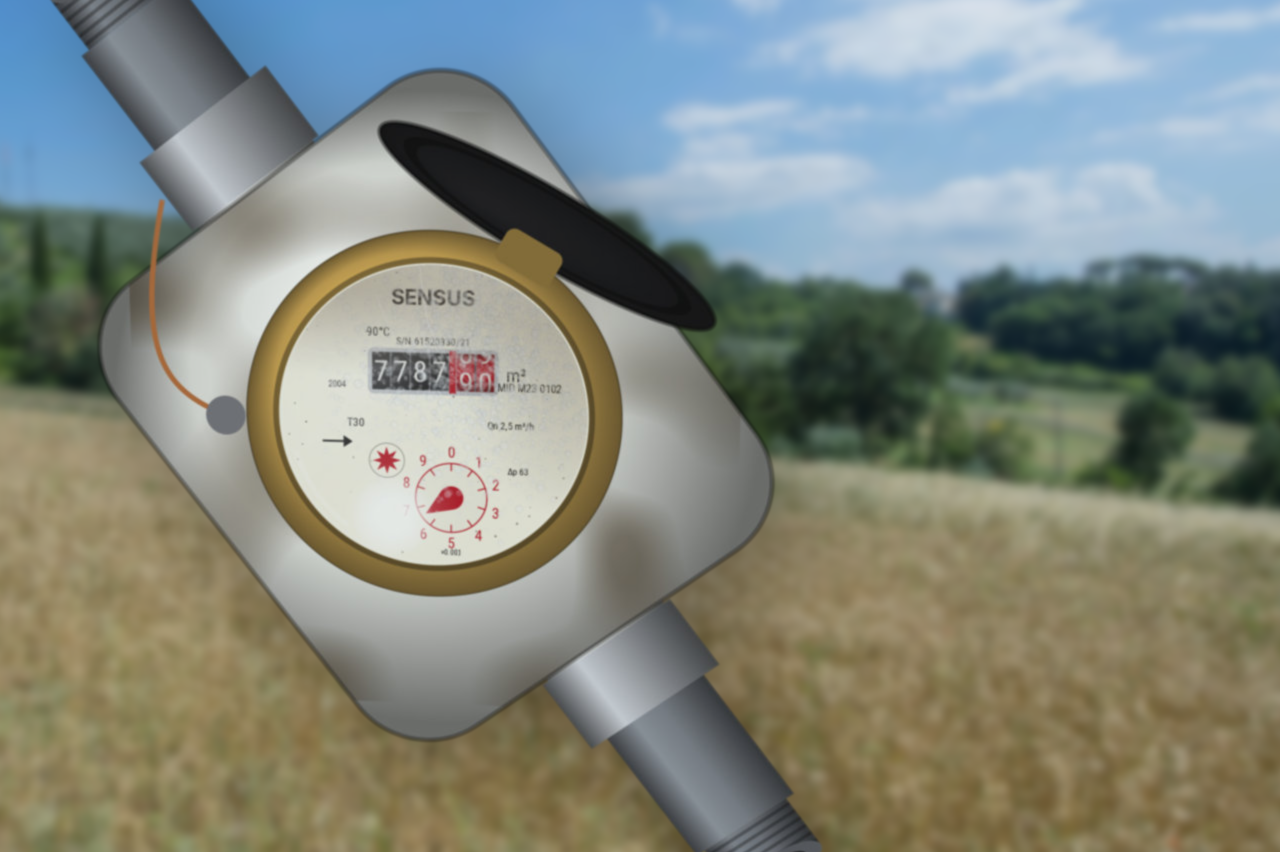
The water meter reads {"value": 7787.896, "unit": "m³"}
